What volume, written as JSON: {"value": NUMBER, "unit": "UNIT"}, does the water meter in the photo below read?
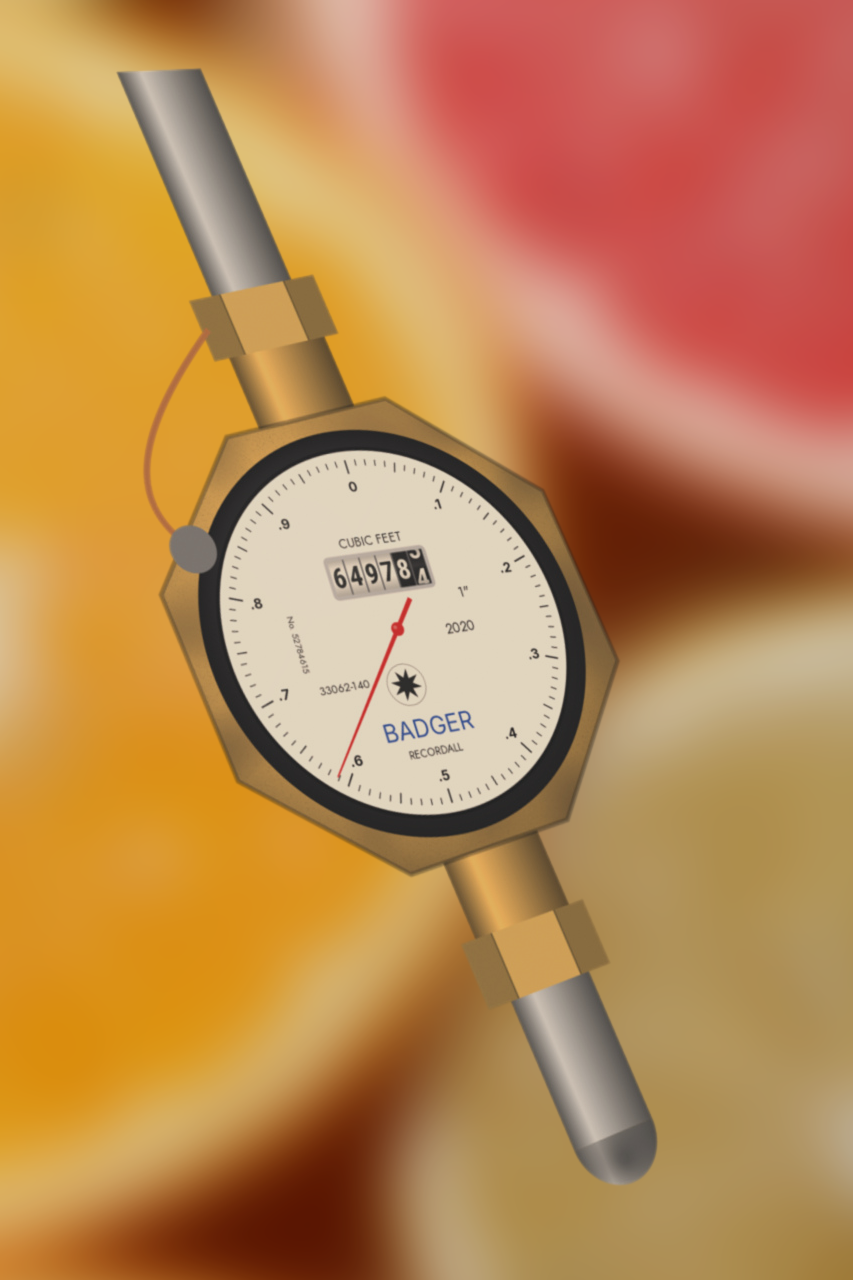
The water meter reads {"value": 649783.61, "unit": "ft³"}
